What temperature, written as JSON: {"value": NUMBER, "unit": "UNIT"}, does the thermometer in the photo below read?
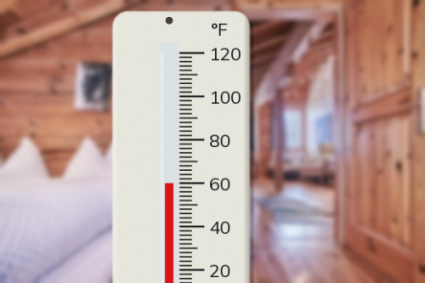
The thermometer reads {"value": 60, "unit": "°F"}
